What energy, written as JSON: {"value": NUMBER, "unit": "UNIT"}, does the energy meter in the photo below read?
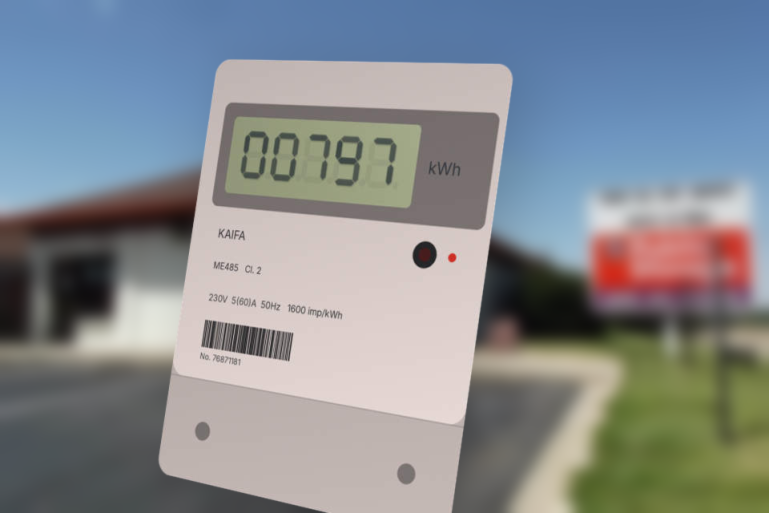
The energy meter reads {"value": 797, "unit": "kWh"}
